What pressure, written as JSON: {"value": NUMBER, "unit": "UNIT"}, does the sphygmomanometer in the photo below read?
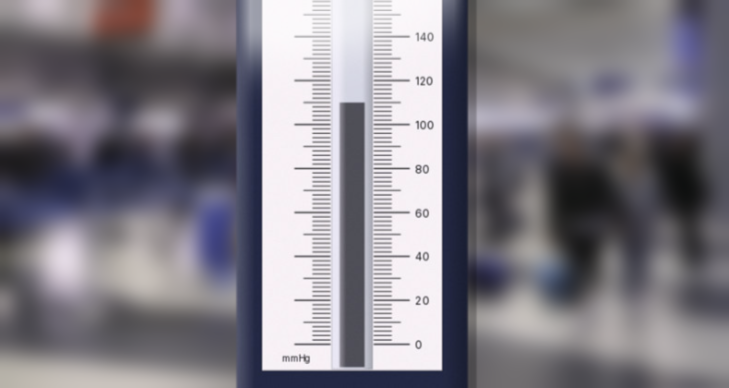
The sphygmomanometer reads {"value": 110, "unit": "mmHg"}
